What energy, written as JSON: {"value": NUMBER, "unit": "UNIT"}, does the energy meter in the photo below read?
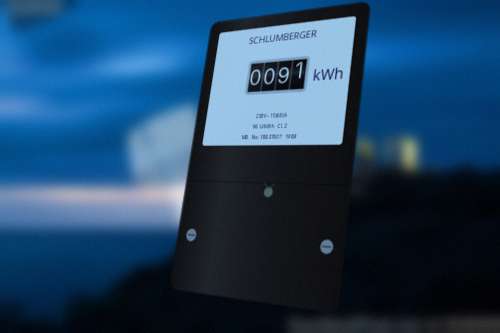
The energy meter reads {"value": 91, "unit": "kWh"}
